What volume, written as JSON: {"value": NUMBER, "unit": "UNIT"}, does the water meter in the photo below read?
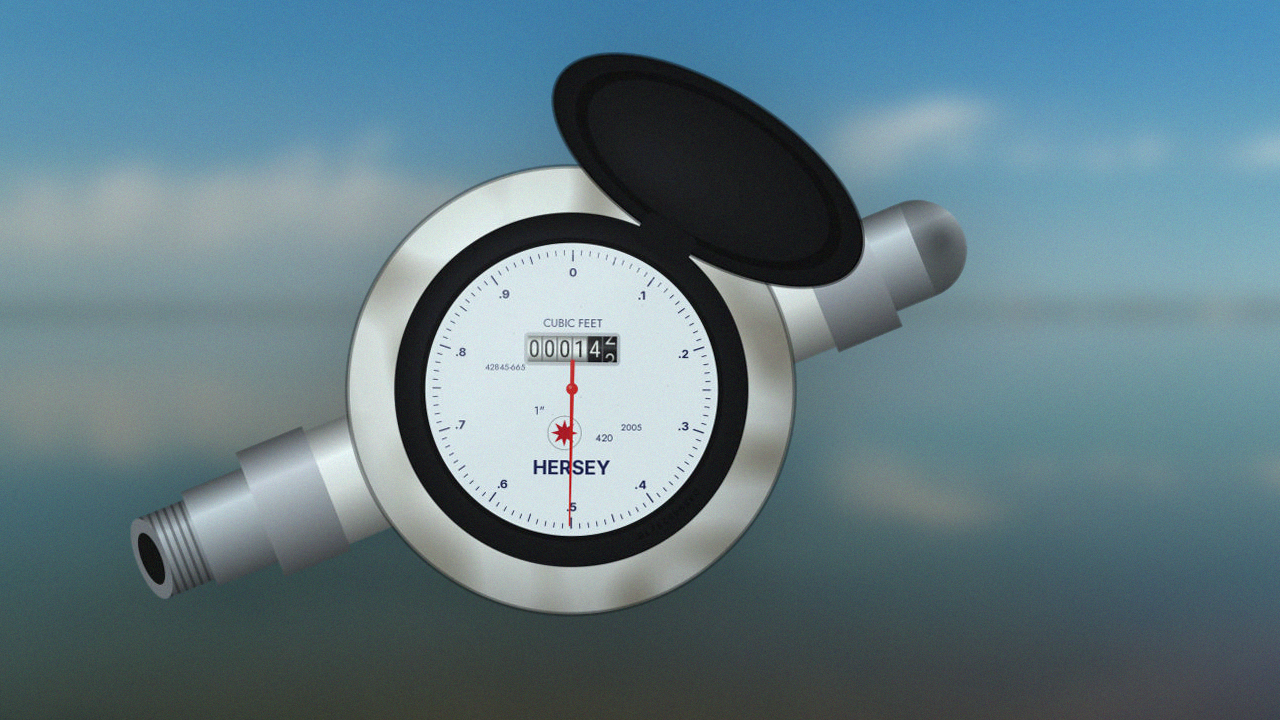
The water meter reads {"value": 142.50, "unit": "ft³"}
